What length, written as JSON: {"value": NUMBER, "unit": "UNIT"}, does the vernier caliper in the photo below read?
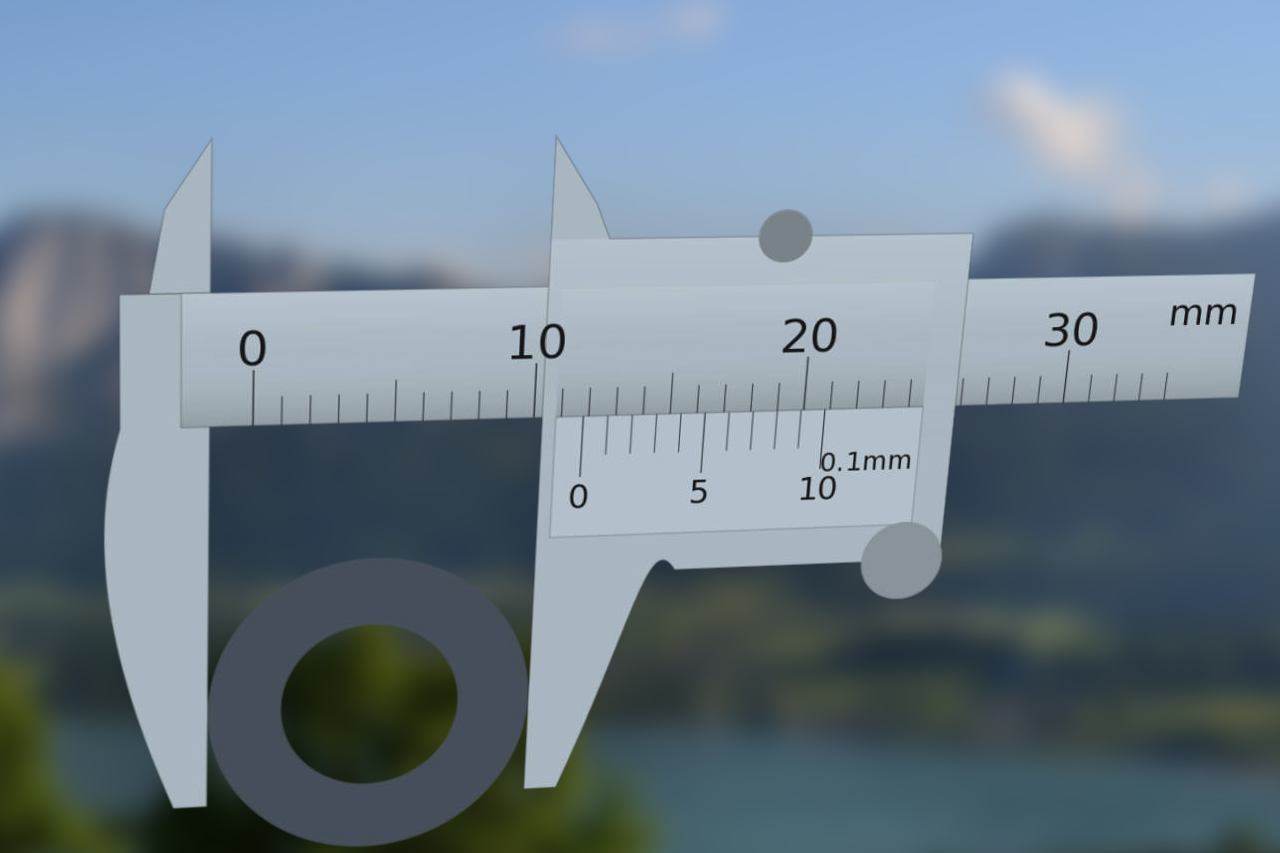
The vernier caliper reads {"value": 11.8, "unit": "mm"}
